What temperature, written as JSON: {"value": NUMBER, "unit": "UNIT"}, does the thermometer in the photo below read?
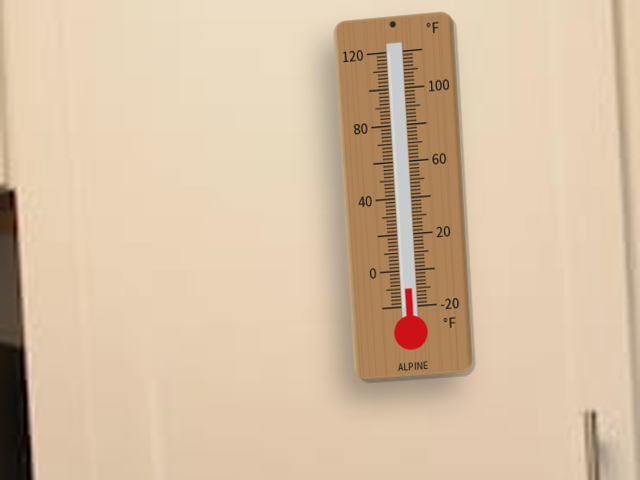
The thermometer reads {"value": -10, "unit": "°F"}
